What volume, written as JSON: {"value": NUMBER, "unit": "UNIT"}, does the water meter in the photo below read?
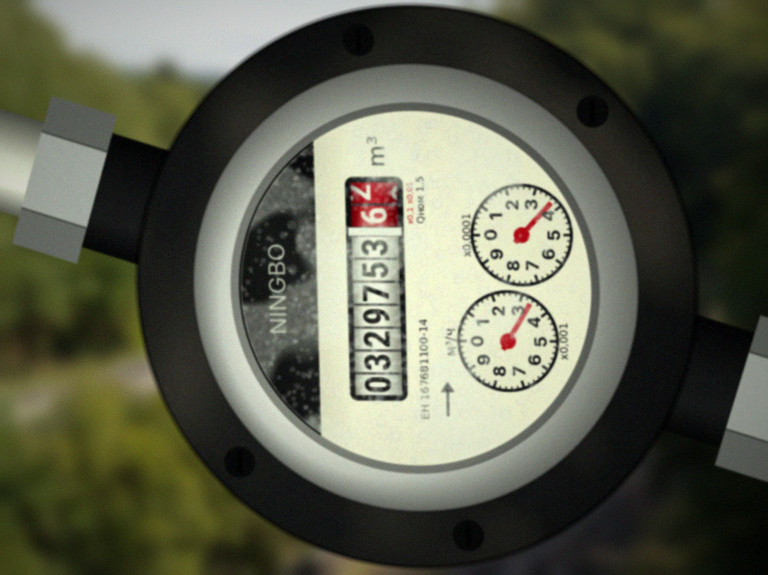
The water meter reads {"value": 329753.6233, "unit": "m³"}
